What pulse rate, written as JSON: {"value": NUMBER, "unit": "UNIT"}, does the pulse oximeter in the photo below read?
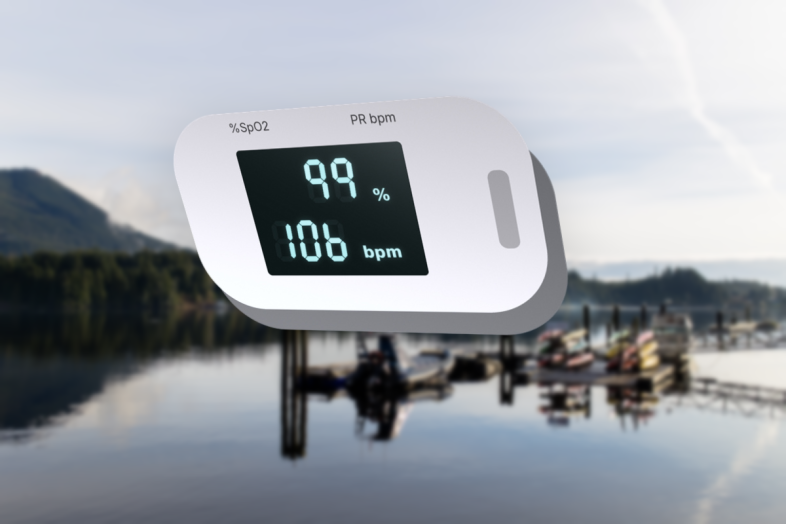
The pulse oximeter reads {"value": 106, "unit": "bpm"}
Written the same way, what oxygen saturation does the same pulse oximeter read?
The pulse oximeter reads {"value": 99, "unit": "%"}
